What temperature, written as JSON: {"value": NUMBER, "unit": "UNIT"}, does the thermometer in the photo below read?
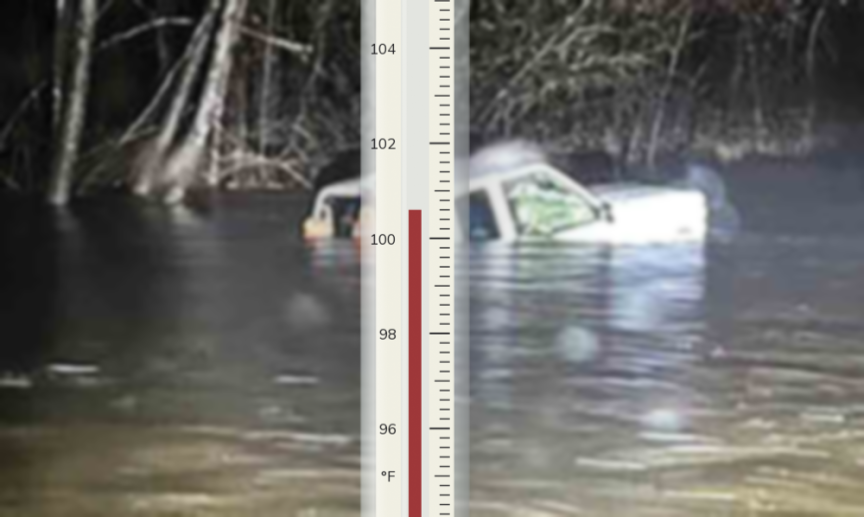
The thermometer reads {"value": 100.6, "unit": "°F"}
